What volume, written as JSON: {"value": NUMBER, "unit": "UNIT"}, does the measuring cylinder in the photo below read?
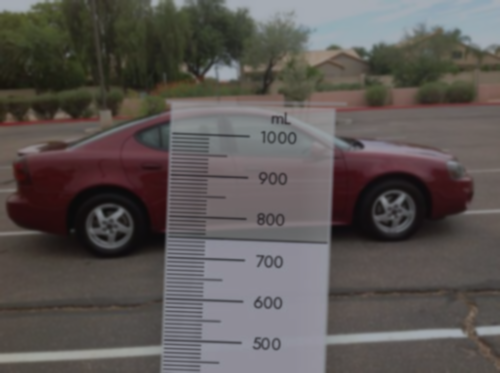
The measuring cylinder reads {"value": 750, "unit": "mL"}
